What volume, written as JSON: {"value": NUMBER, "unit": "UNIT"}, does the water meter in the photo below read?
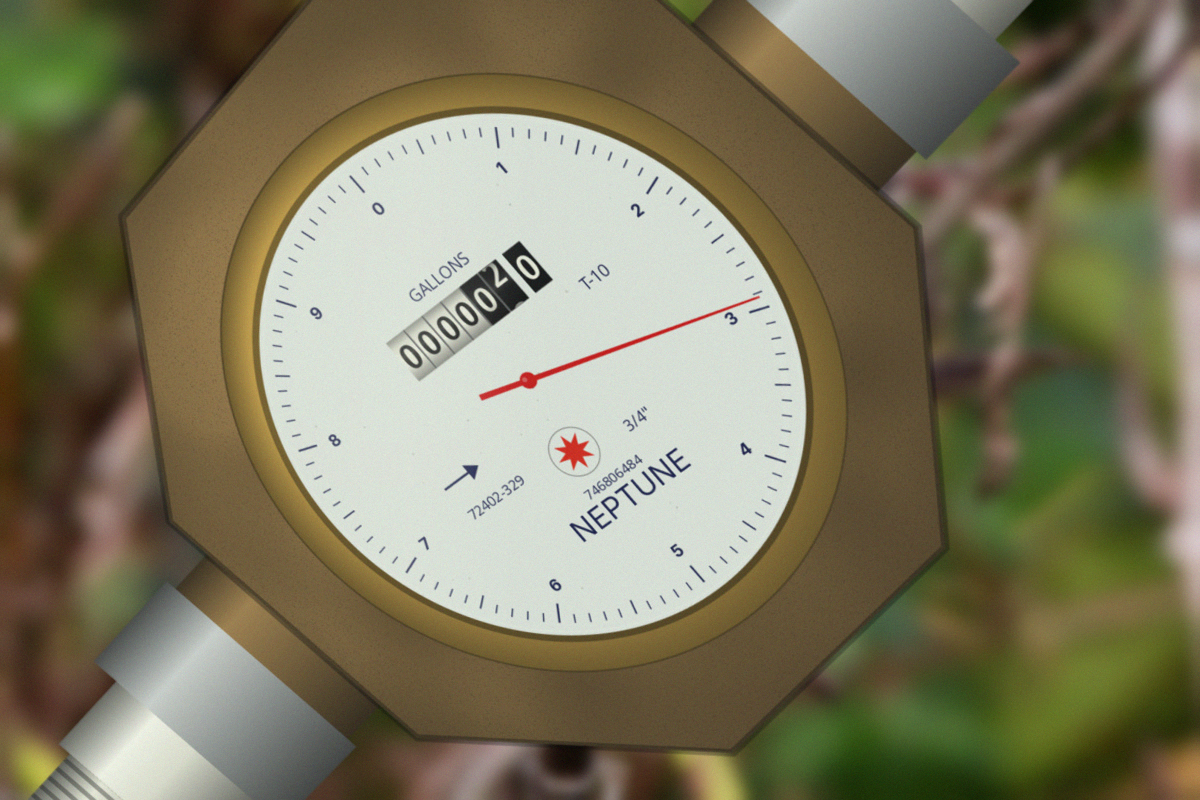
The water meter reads {"value": 22.9, "unit": "gal"}
